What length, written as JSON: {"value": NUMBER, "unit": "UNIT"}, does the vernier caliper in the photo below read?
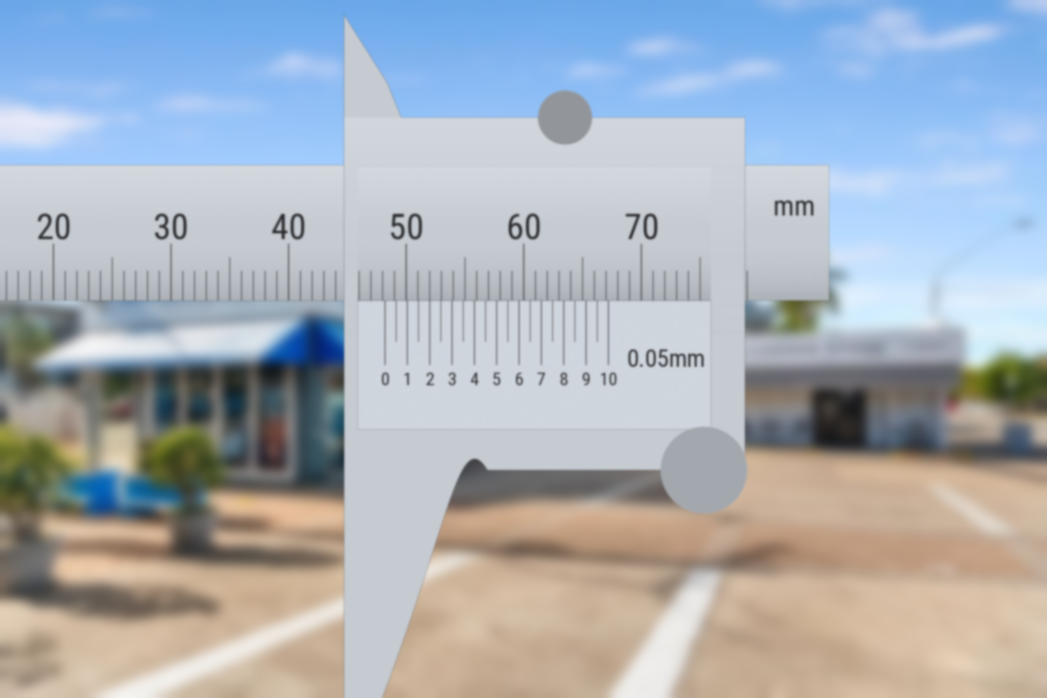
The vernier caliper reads {"value": 48.2, "unit": "mm"}
